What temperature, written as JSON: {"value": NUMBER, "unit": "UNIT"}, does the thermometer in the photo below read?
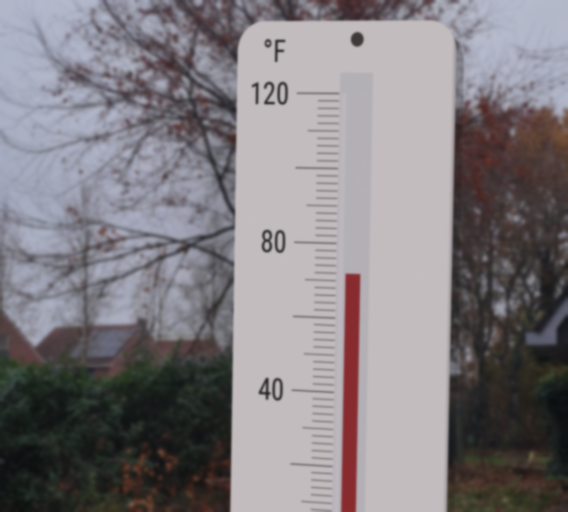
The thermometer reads {"value": 72, "unit": "°F"}
